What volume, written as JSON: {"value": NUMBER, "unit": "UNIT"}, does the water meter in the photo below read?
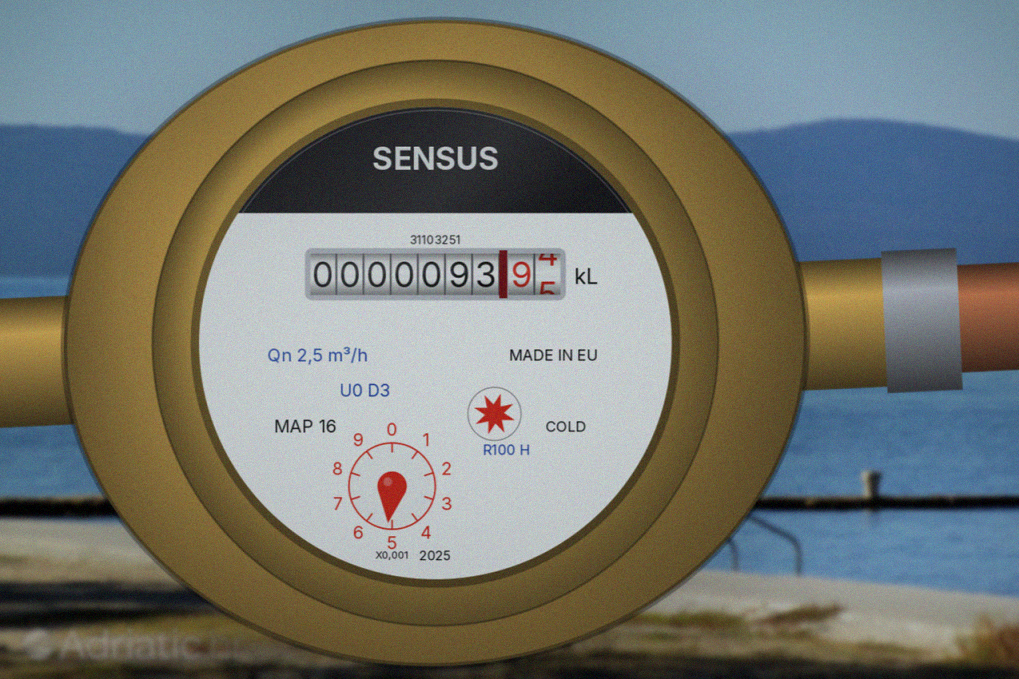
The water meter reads {"value": 93.945, "unit": "kL"}
